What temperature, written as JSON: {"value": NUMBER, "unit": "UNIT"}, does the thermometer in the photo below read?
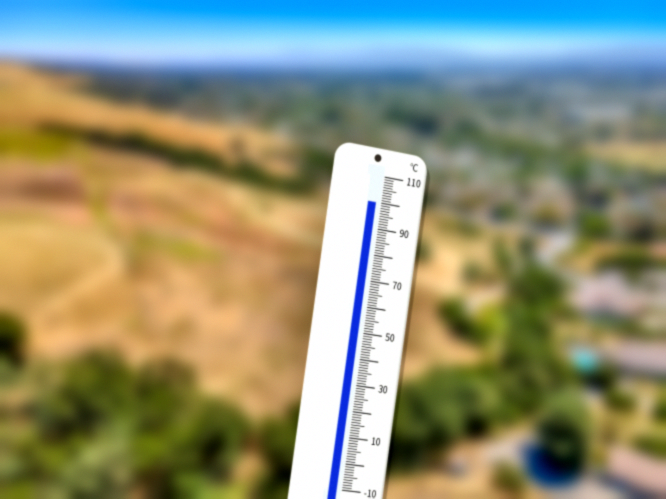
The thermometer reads {"value": 100, "unit": "°C"}
